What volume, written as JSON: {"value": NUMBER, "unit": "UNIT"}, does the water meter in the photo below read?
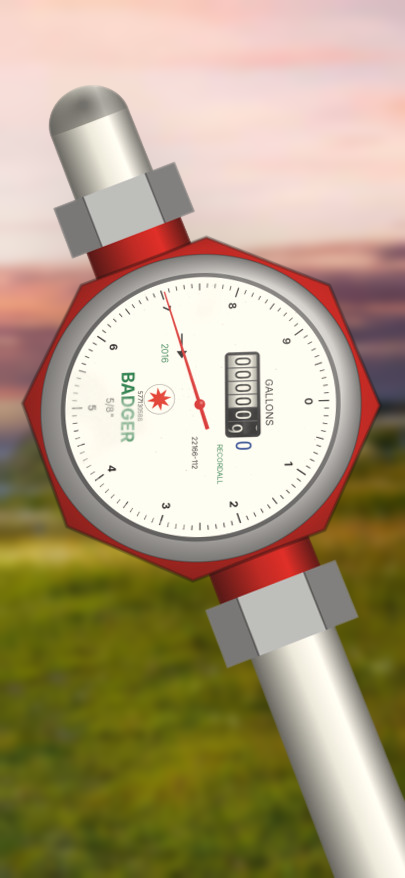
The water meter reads {"value": 87.0, "unit": "gal"}
